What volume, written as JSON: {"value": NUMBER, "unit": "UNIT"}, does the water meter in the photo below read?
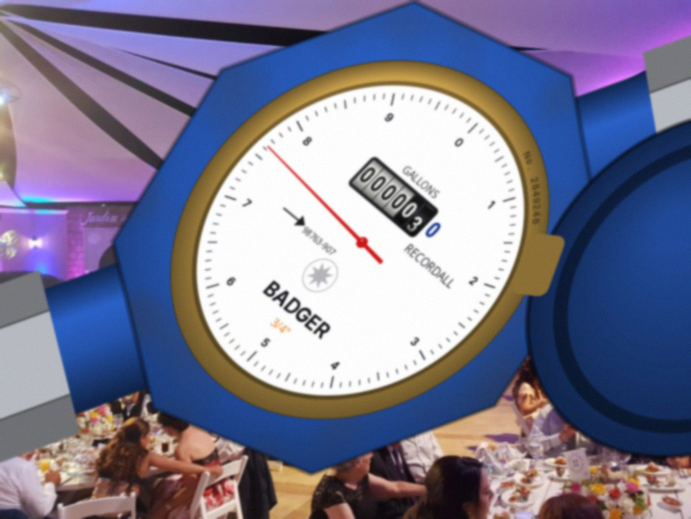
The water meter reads {"value": 27.6, "unit": "gal"}
